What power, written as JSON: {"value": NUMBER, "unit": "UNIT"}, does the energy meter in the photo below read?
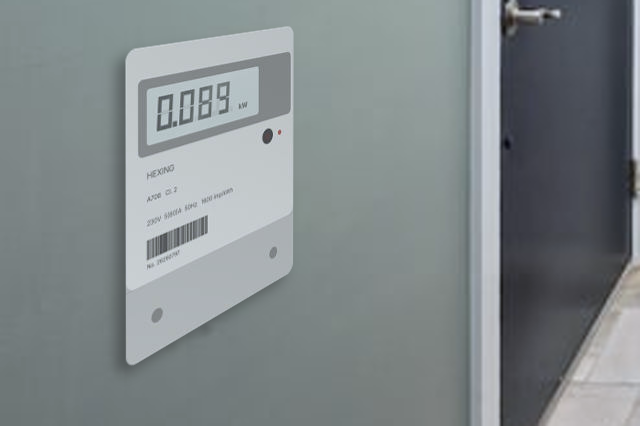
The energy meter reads {"value": 0.089, "unit": "kW"}
